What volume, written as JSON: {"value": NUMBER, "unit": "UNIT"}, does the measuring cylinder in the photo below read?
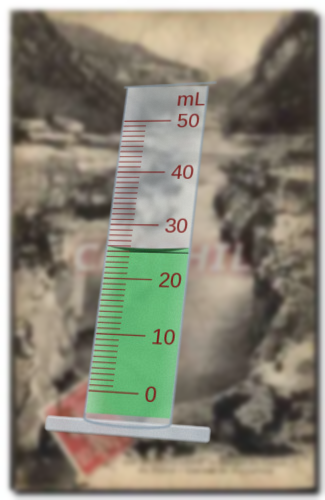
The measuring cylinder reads {"value": 25, "unit": "mL"}
